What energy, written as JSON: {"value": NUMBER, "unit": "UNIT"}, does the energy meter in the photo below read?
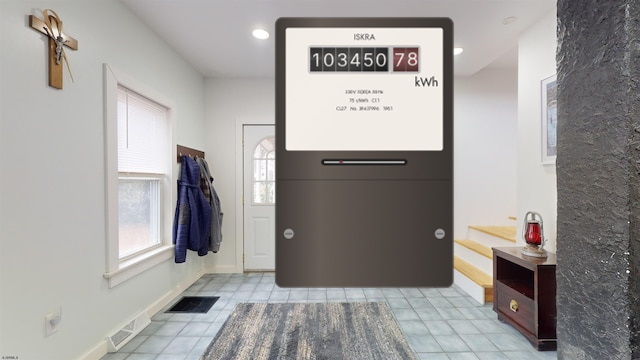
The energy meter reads {"value": 103450.78, "unit": "kWh"}
